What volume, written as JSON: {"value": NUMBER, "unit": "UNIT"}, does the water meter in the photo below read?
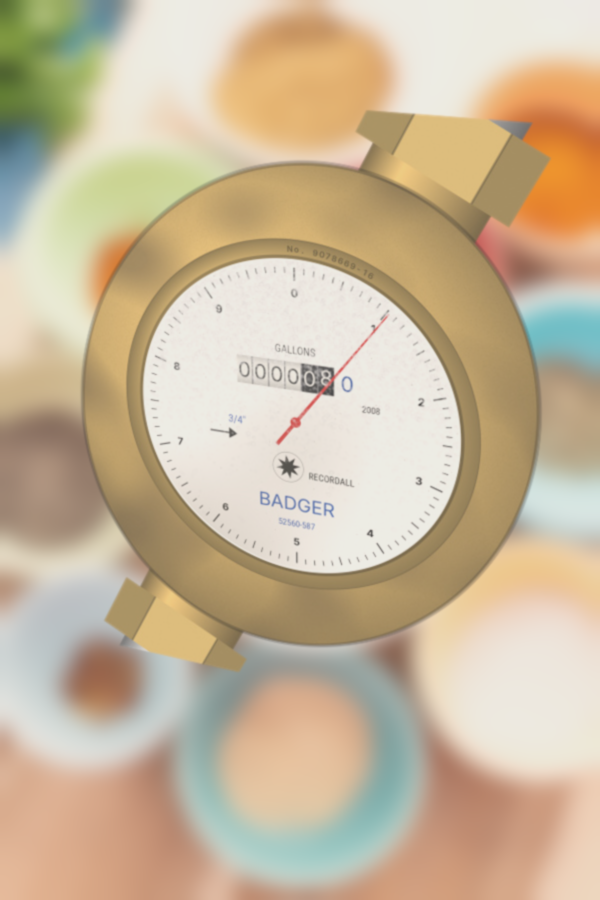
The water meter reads {"value": 81.0, "unit": "gal"}
